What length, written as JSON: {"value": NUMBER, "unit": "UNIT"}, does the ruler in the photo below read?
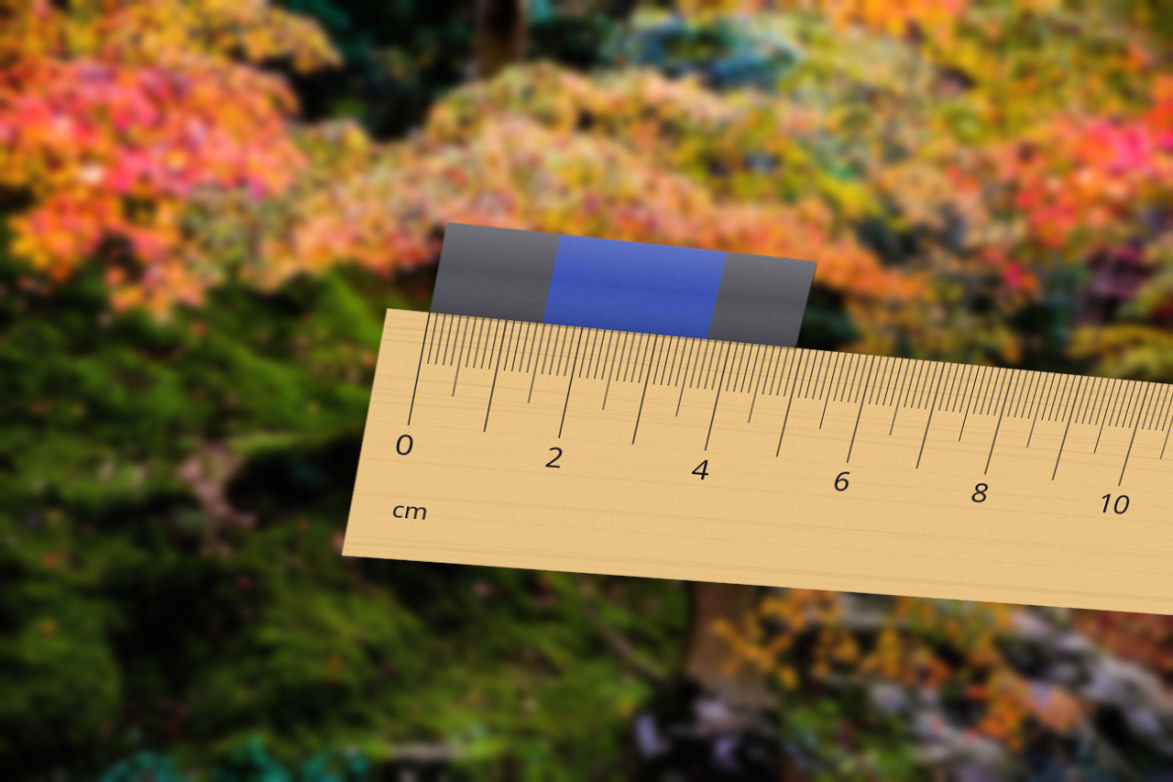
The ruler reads {"value": 4.9, "unit": "cm"}
